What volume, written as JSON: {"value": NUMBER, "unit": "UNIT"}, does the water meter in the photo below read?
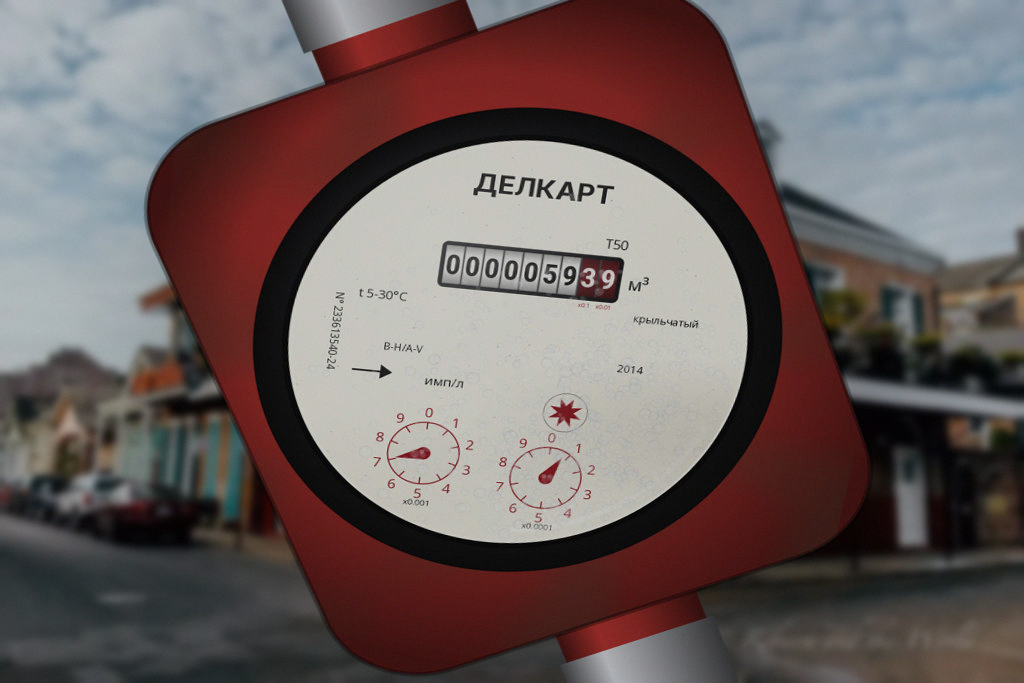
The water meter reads {"value": 59.3970, "unit": "m³"}
